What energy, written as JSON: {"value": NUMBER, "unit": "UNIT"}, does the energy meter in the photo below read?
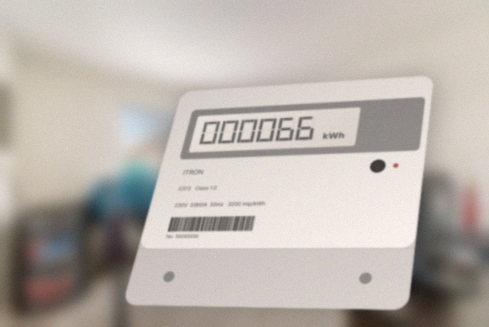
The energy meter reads {"value": 66, "unit": "kWh"}
